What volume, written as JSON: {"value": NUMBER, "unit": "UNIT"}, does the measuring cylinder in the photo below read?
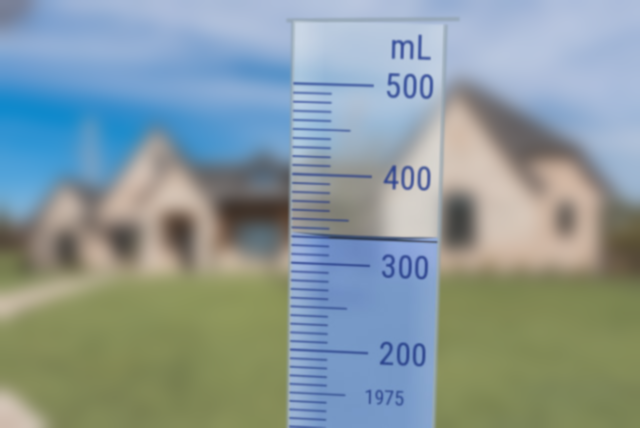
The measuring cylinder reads {"value": 330, "unit": "mL"}
